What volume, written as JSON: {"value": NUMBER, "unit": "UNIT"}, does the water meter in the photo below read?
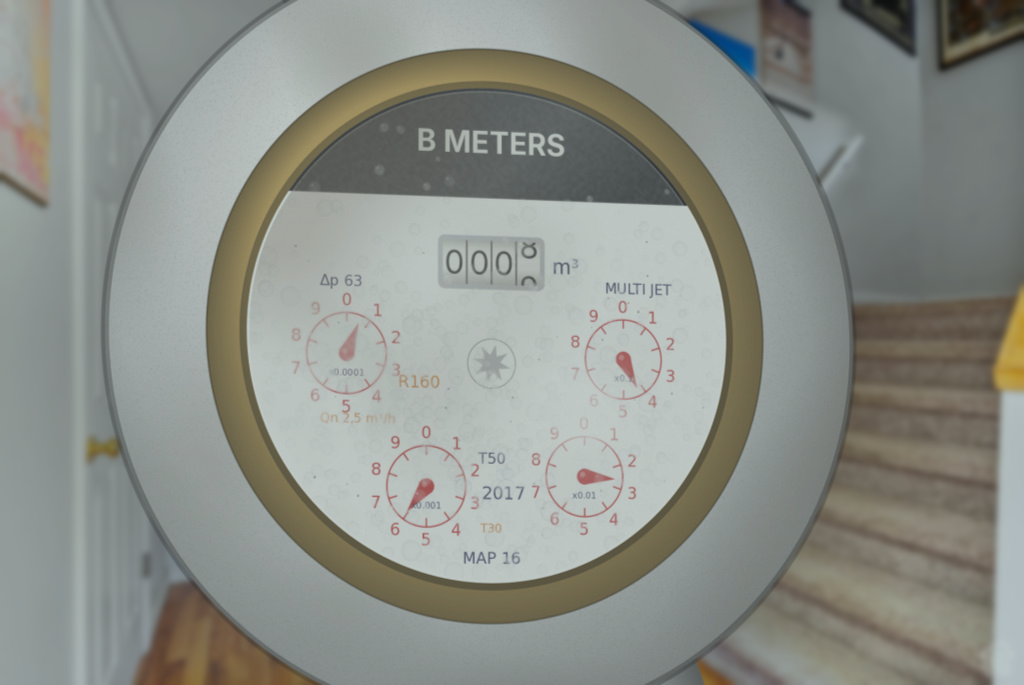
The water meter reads {"value": 8.4260, "unit": "m³"}
